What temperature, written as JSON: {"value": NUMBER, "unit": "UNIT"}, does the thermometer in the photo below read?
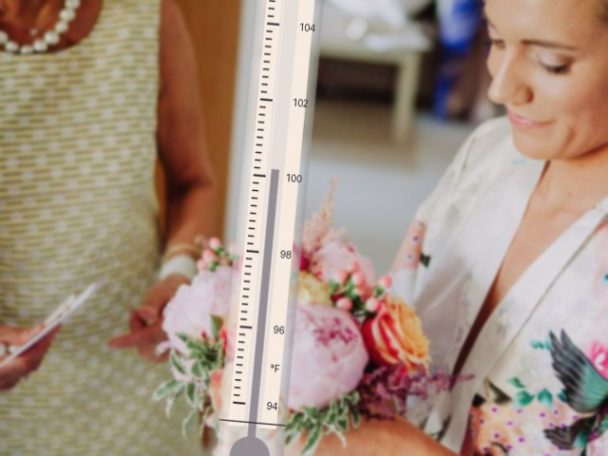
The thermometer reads {"value": 100.2, "unit": "°F"}
